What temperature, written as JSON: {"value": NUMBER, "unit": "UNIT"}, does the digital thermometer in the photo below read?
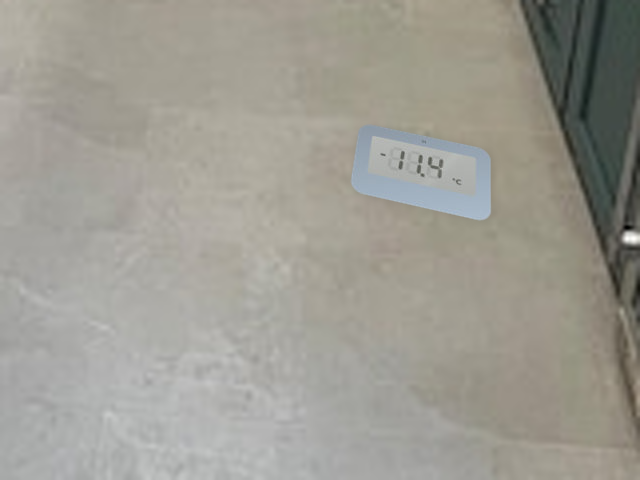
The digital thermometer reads {"value": -11.4, "unit": "°C"}
